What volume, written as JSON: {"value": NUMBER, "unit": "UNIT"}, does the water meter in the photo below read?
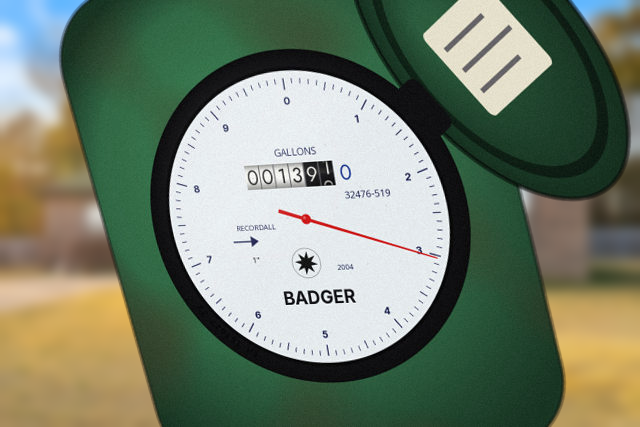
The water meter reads {"value": 13913.0, "unit": "gal"}
